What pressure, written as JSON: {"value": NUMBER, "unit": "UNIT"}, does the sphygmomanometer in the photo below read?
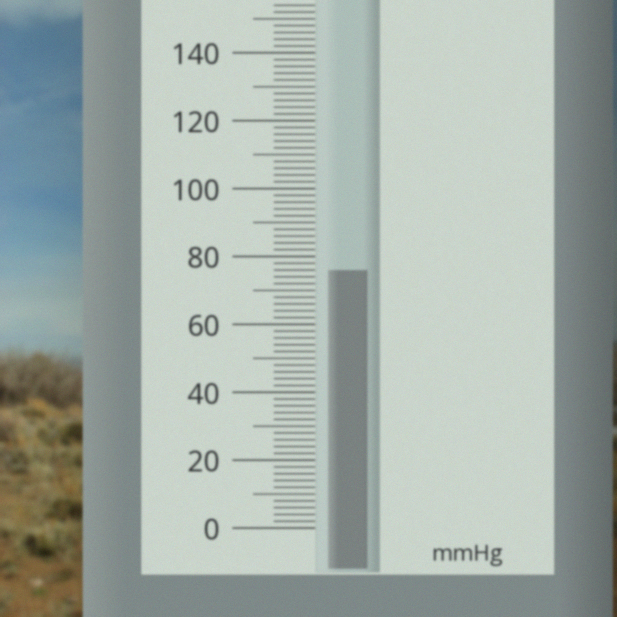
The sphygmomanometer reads {"value": 76, "unit": "mmHg"}
